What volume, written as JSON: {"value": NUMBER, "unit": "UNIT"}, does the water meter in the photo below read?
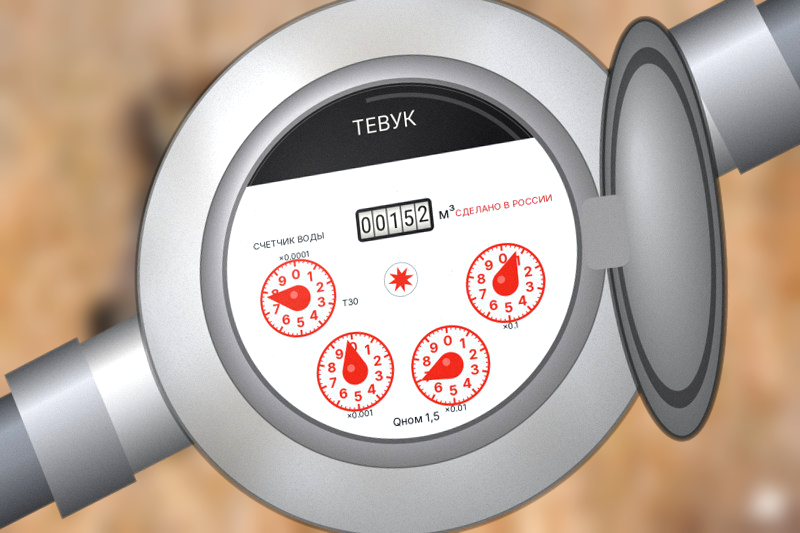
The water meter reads {"value": 152.0697, "unit": "m³"}
